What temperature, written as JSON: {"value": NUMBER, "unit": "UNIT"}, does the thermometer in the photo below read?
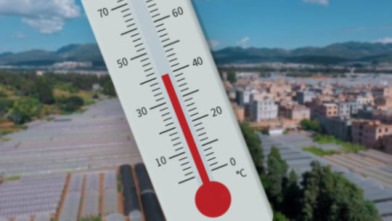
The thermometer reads {"value": 40, "unit": "°C"}
